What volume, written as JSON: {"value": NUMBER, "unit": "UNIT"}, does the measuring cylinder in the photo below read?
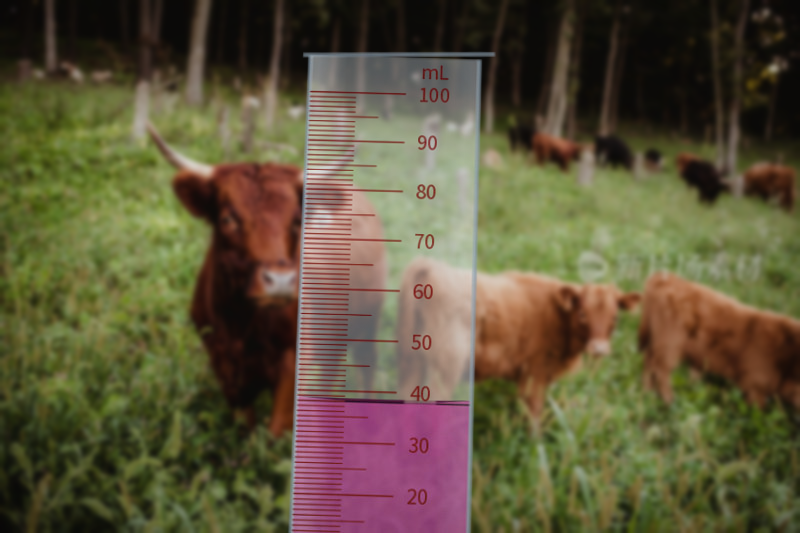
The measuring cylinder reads {"value": 38, "unit": "mL"}
